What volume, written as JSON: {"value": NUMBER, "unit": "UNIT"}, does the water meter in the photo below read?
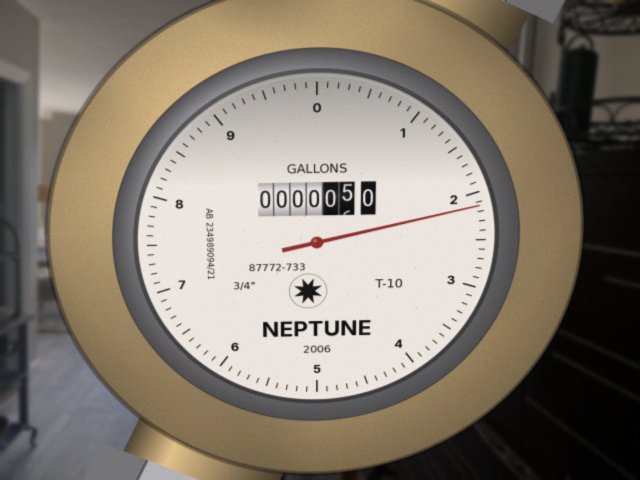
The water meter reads {"value": 52.1, "unit": "gal"}
